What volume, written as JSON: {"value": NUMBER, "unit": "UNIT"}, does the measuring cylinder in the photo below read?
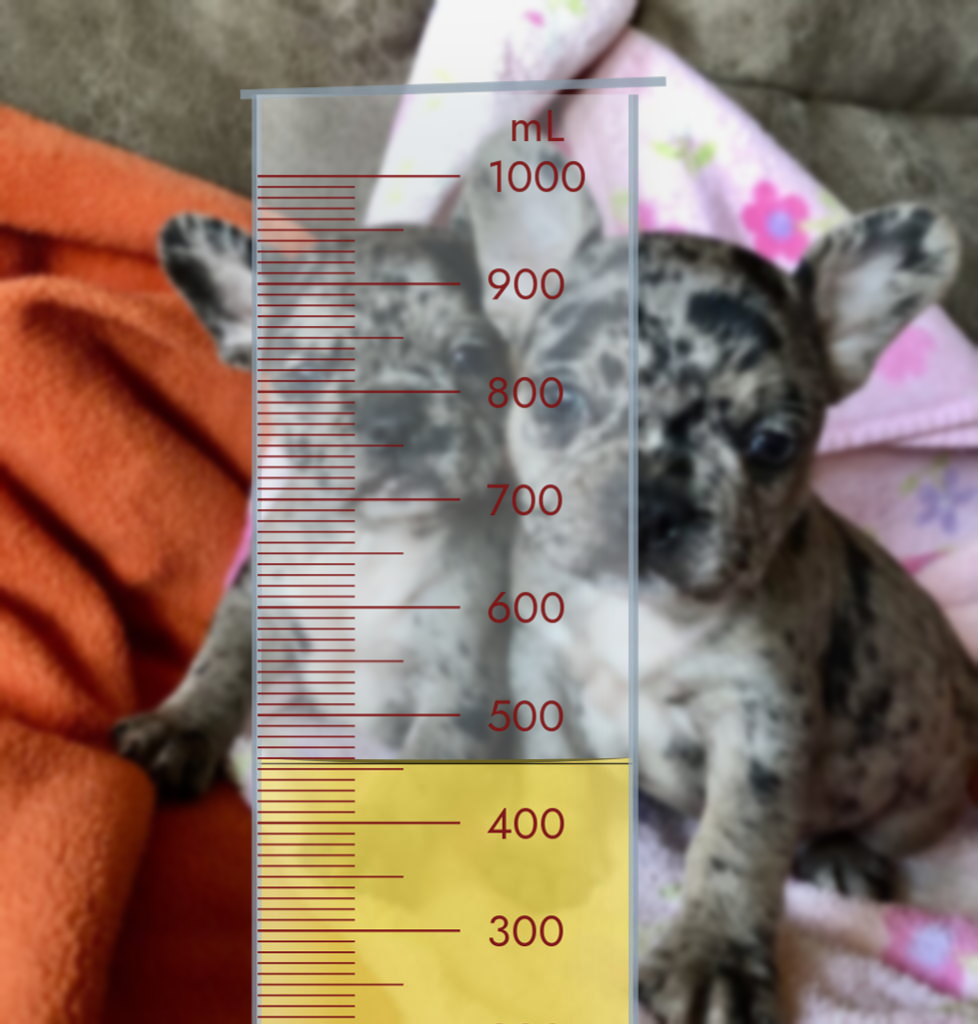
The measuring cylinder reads {"value": 455, "unit": "mL"}
